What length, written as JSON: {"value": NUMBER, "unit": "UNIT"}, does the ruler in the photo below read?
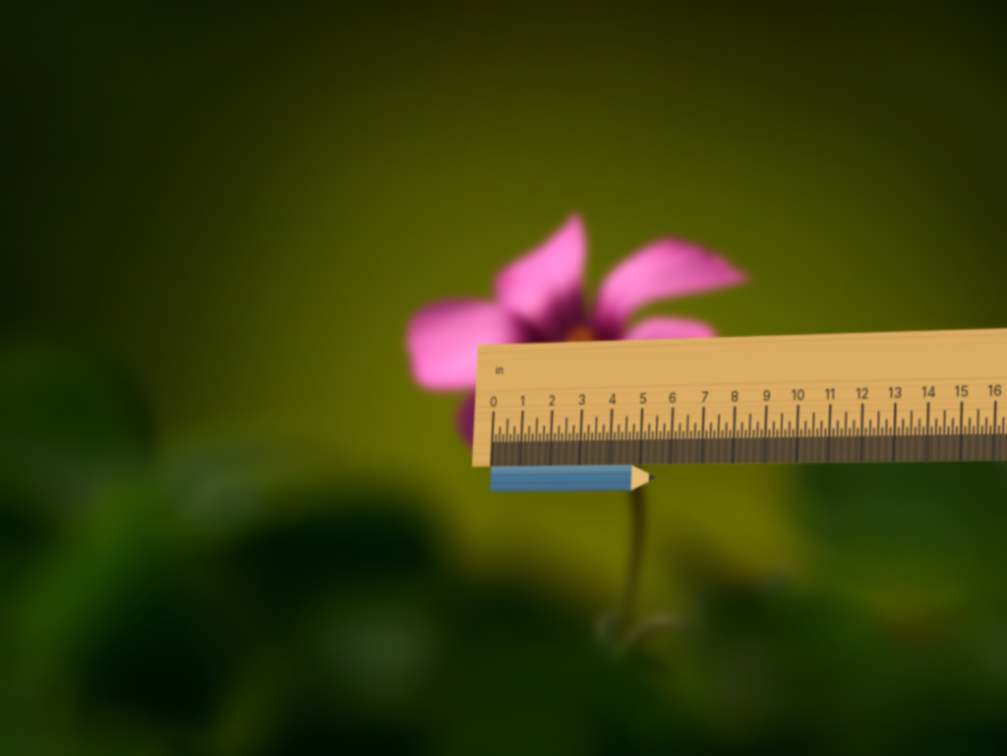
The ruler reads {"value": 5.5, "unit": "in"}
